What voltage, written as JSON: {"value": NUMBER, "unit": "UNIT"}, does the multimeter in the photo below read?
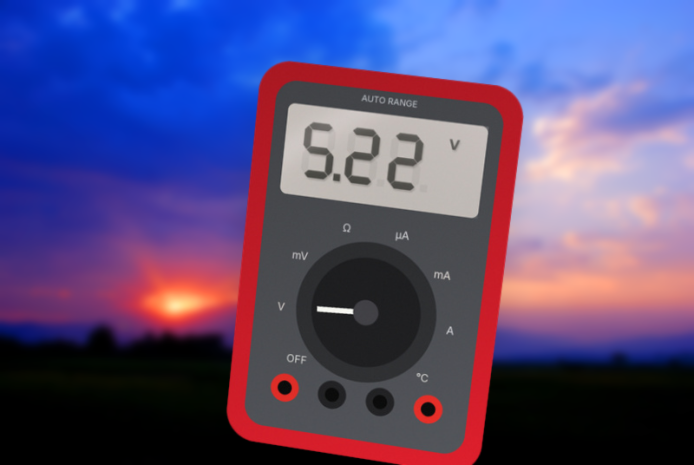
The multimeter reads {"value": 5.22, "unit": "V"}
